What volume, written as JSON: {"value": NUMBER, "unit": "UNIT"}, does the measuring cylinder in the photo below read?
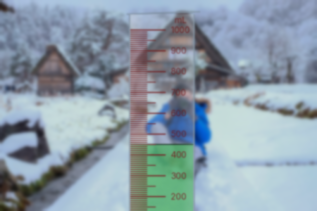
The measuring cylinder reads {"value": 450, "unit": "mL"}
